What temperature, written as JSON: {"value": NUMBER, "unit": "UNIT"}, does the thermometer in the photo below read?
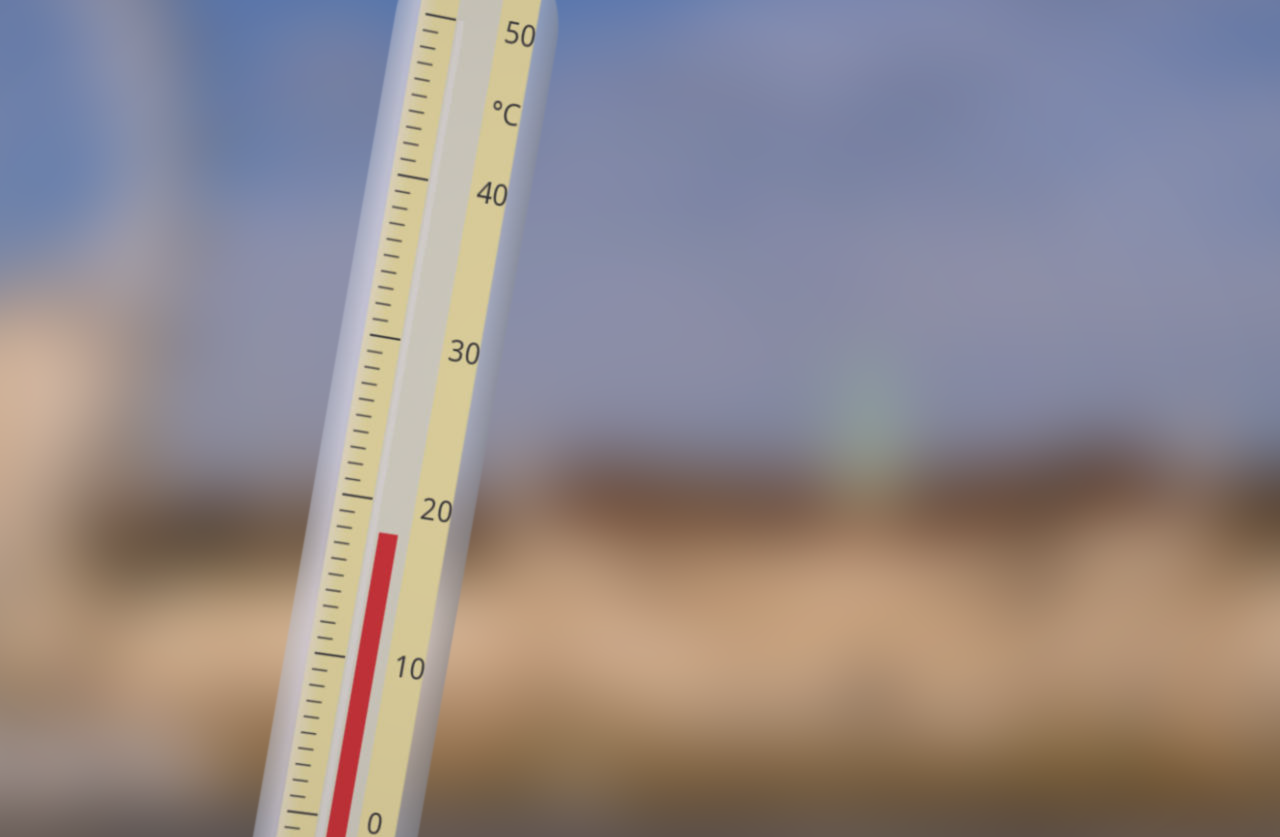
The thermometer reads {"value": 18, "unit": "°C"}
